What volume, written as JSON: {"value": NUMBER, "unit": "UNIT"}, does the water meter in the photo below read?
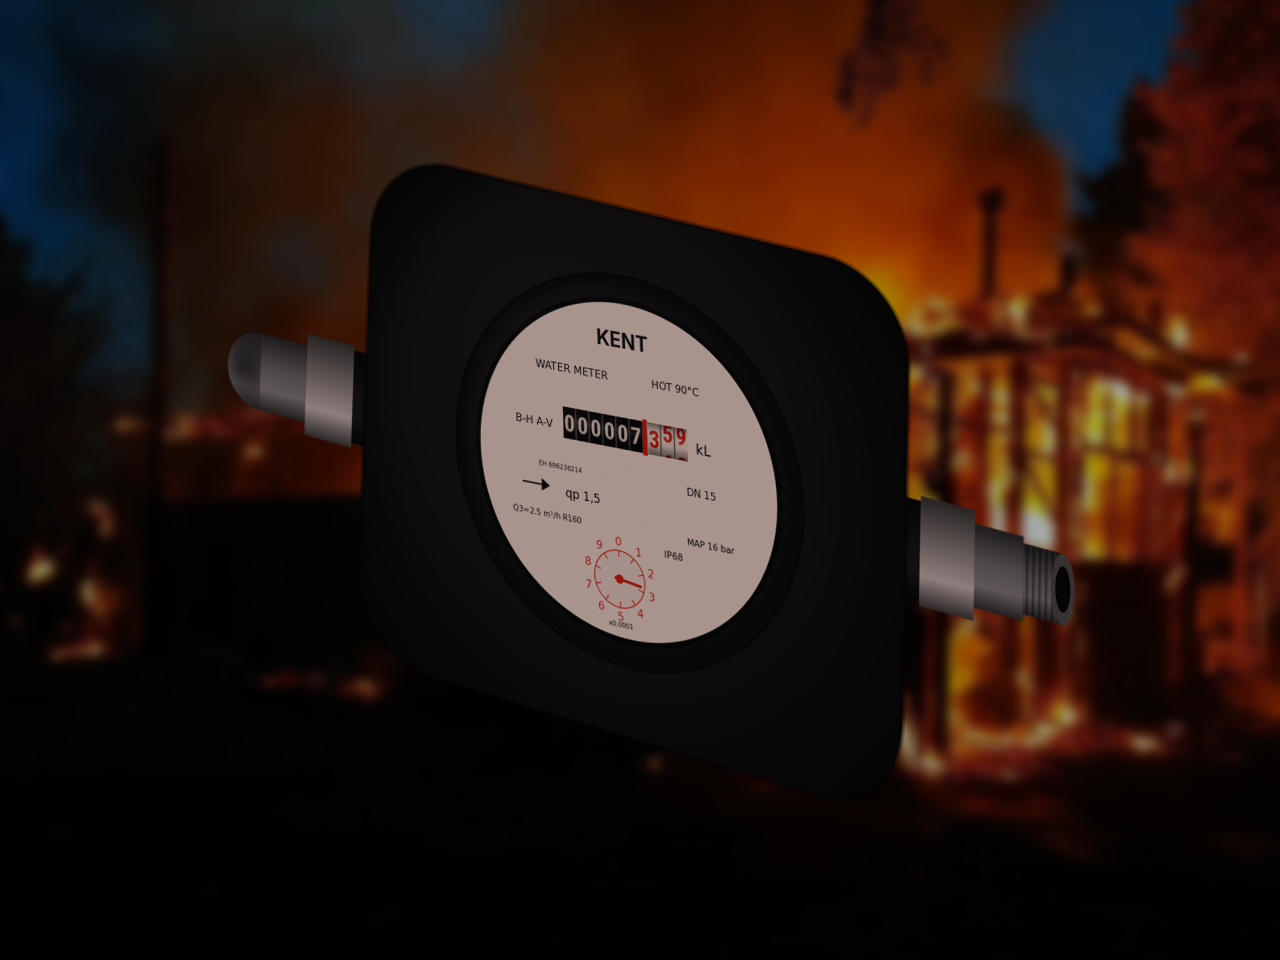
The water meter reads {"value": 7.3592, "unit": "kL"}
